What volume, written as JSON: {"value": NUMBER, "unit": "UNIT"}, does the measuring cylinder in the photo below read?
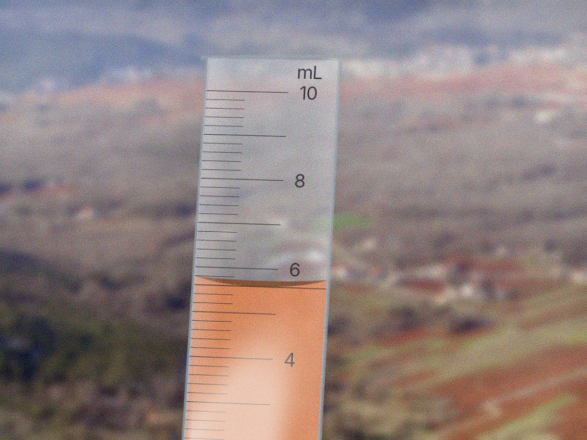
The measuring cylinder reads {"value": 5.6, "unit": "mL"}
